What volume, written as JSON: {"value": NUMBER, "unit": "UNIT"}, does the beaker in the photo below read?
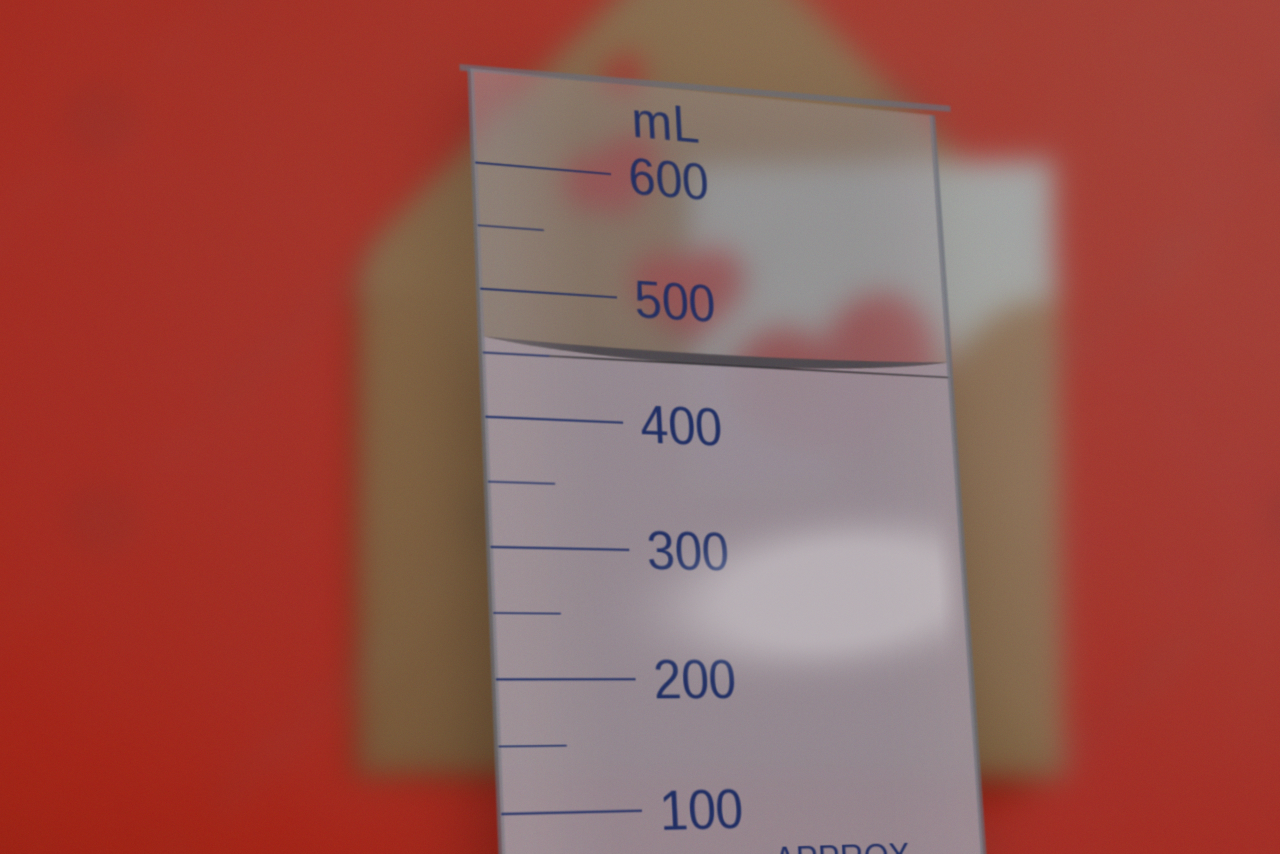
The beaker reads {"value": 450, "unit": "mL"}
